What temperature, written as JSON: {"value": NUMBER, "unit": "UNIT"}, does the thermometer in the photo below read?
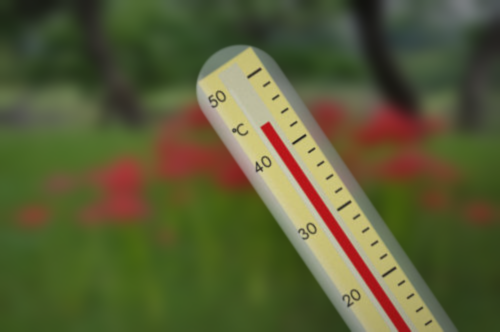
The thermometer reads {"value": 44, "unit": "°C"}
